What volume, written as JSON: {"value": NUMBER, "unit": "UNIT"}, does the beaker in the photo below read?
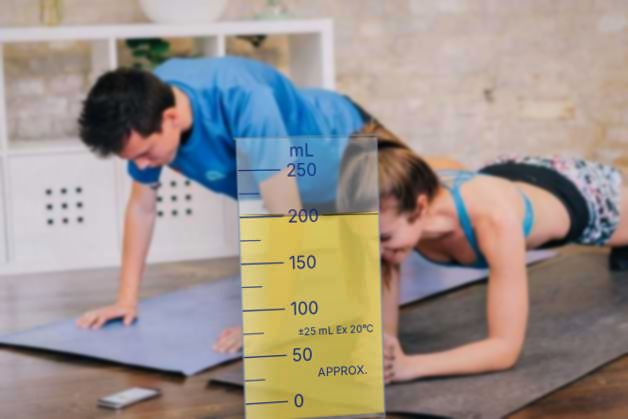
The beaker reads {"value": 200, "unit": "mL"}
